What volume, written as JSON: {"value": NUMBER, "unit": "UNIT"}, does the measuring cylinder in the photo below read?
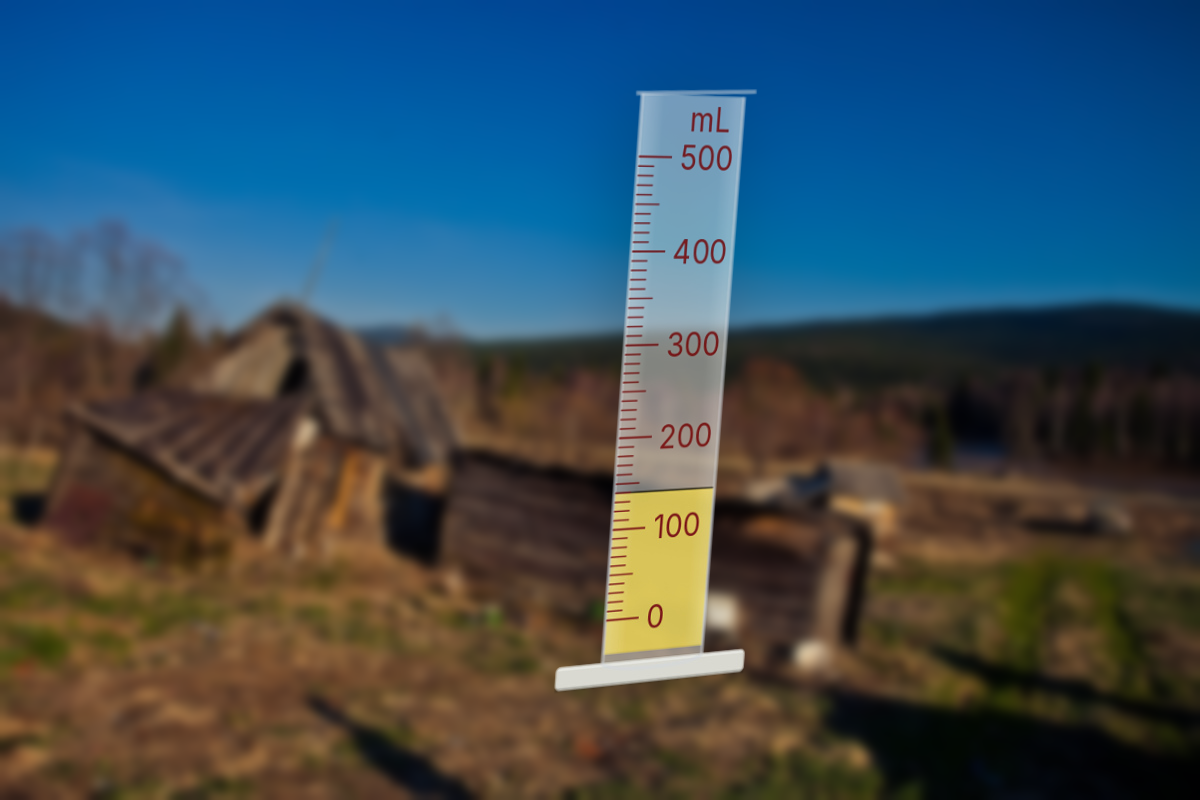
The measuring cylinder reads {"value": 140, "unit": "mL"}
